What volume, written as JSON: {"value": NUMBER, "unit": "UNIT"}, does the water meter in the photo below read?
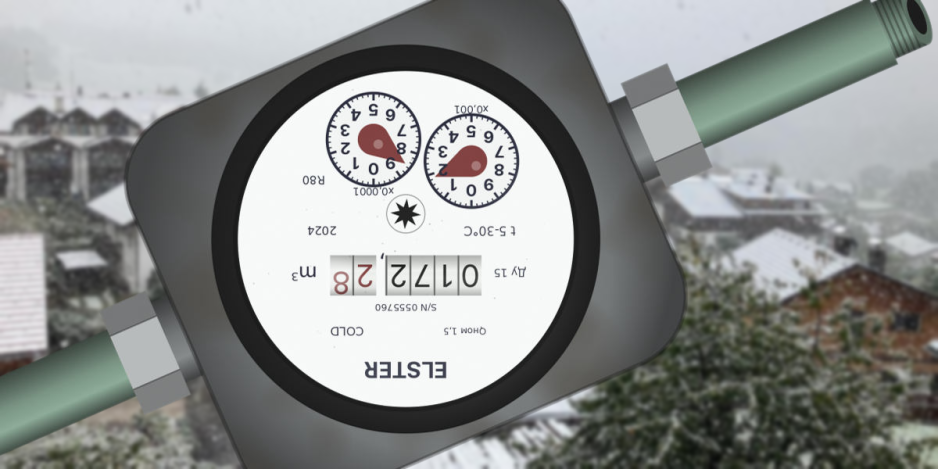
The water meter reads {"value": 172.2818, "unit": "m³"}
